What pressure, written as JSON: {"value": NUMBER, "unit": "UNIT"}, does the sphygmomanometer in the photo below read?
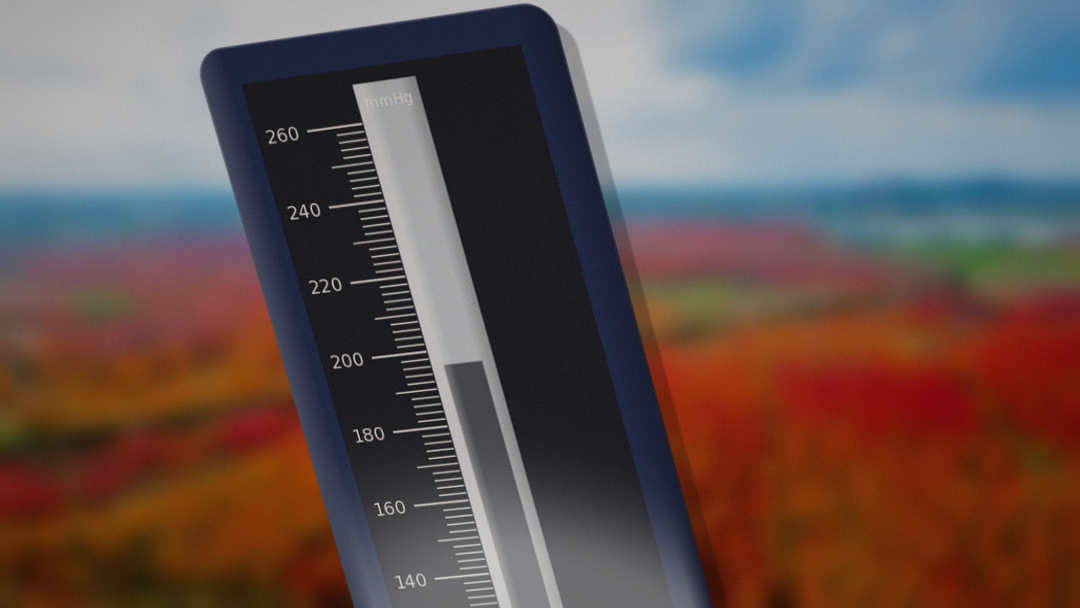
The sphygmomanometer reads {"value": 196, "unit": "mmHg"}
